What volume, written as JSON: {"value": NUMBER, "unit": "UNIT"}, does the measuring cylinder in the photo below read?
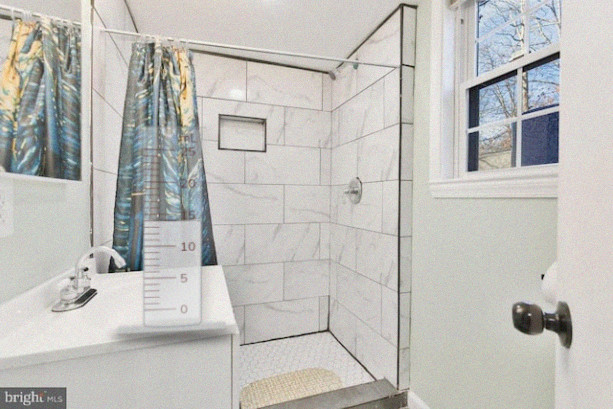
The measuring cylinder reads {"value": 14, "unit": "mL"}
